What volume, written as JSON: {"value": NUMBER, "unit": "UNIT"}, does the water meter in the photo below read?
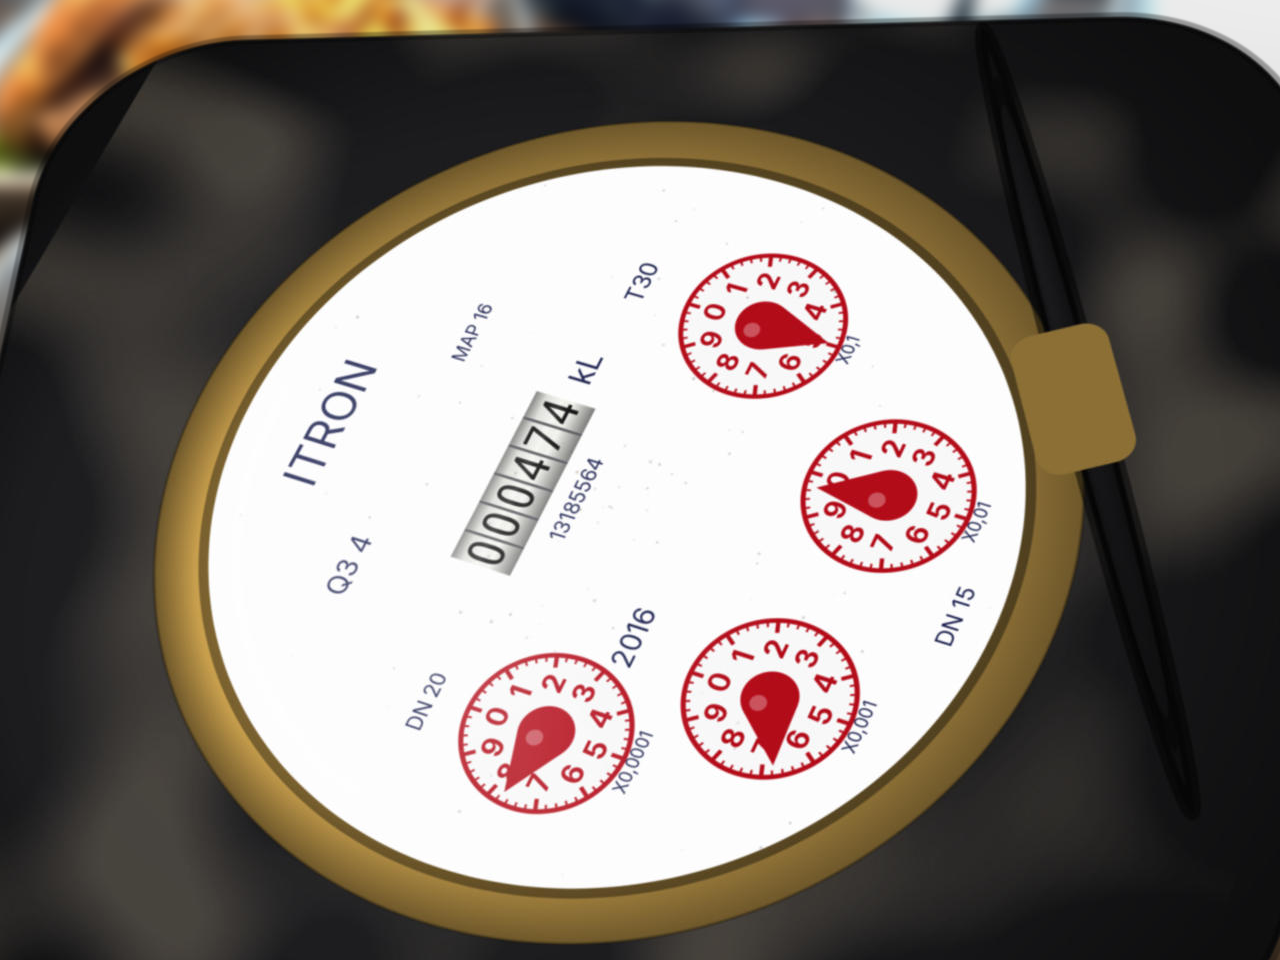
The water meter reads {"value": 474.4967, "unit": "kL"}
